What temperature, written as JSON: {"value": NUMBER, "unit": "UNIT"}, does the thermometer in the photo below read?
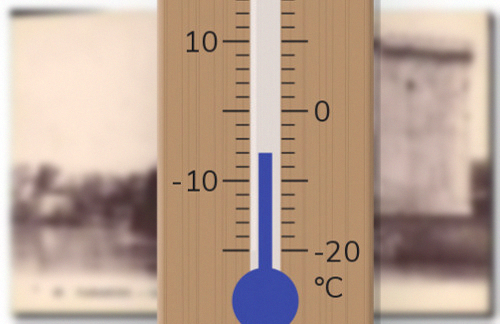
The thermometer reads {"value": -6, "unit": "°C"}
